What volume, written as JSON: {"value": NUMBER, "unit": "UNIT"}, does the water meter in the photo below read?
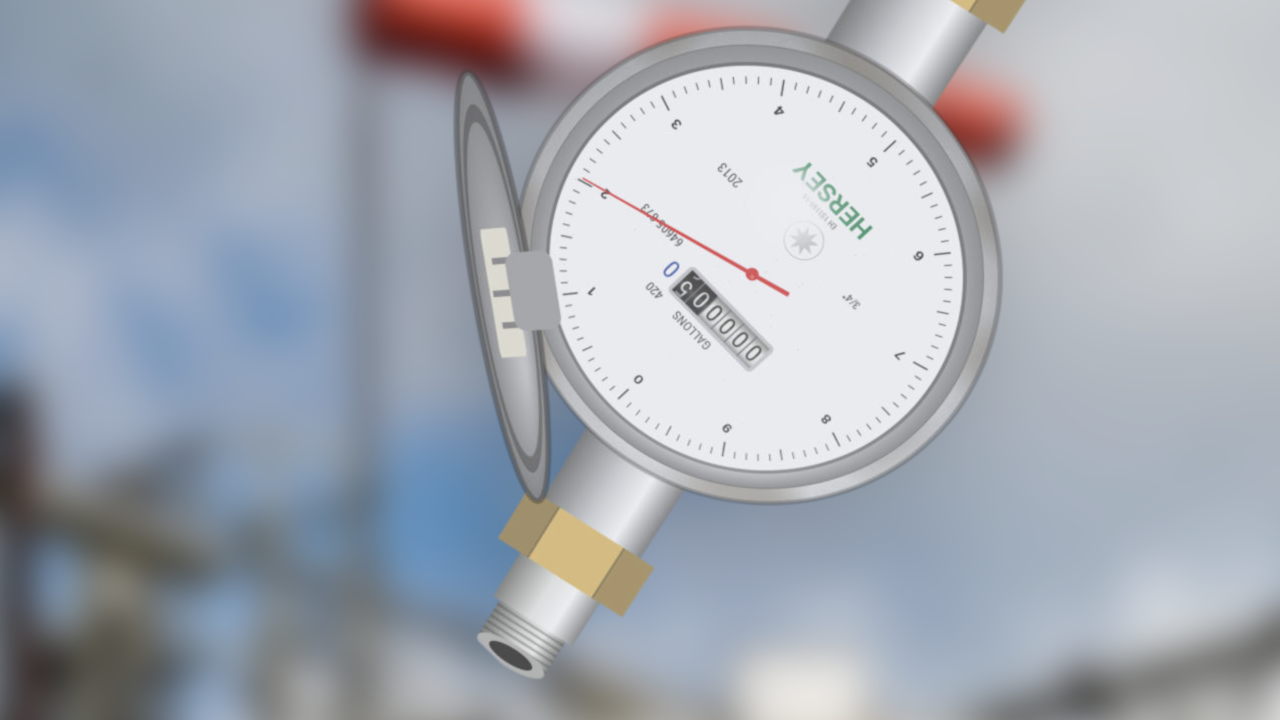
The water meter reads {"value": 52.0, "unit": "gal"}
